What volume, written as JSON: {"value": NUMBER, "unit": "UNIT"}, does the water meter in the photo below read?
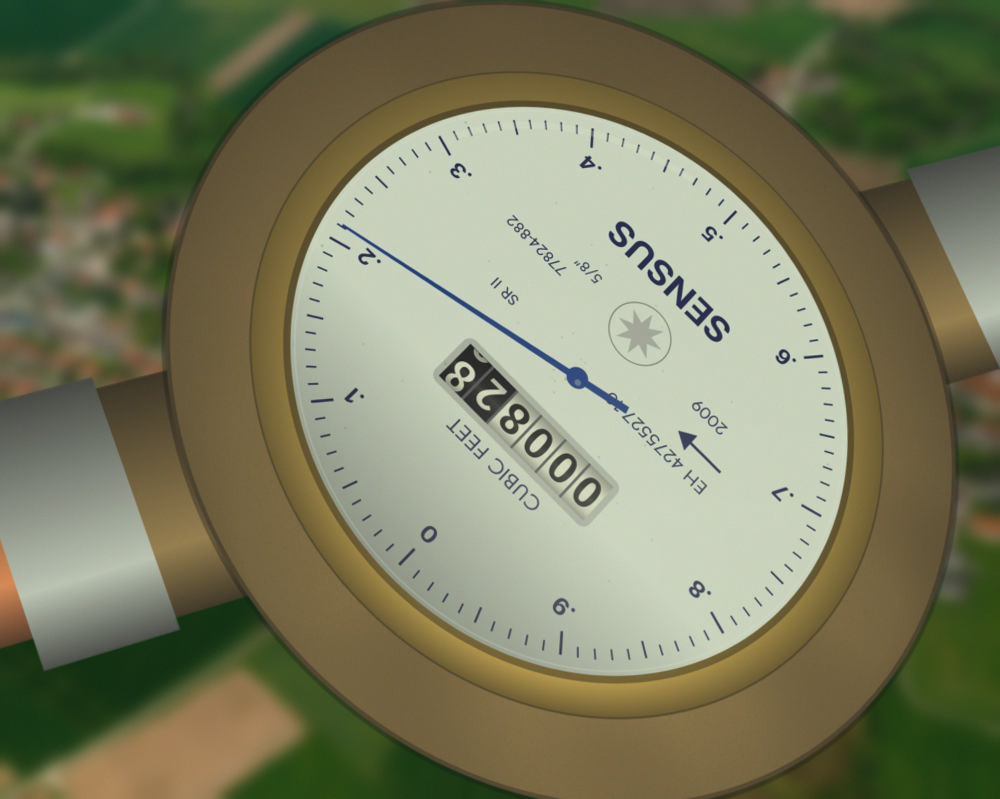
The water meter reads {"value": 828.21, "unit": "ft³"}
